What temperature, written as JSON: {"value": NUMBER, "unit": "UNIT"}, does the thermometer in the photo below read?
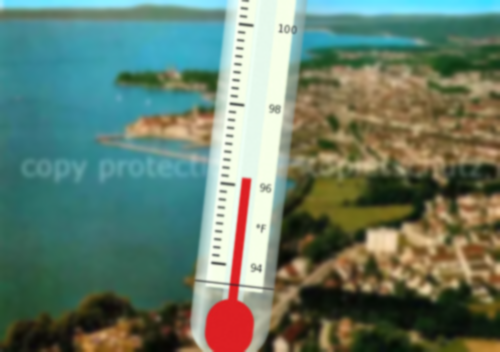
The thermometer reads {"value": 96.2, "unit": "°F"}
